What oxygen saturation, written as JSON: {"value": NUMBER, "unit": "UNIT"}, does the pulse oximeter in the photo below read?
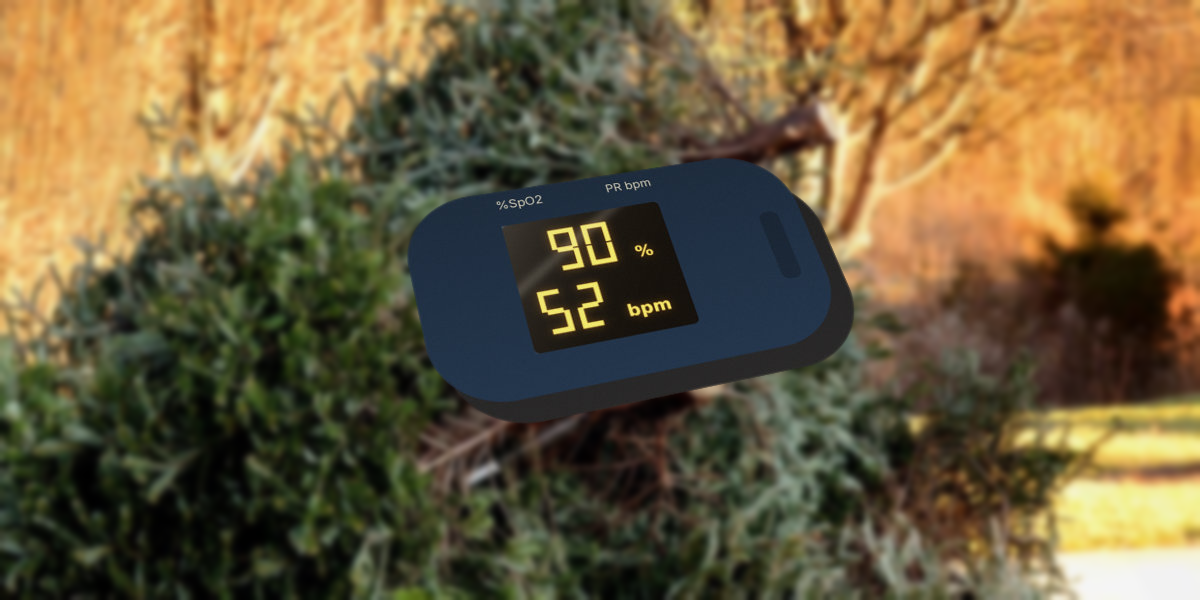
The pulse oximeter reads {"value": 90, "unit": "%"}
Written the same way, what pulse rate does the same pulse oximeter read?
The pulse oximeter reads {"value": 52, "unit": "bpm"}
